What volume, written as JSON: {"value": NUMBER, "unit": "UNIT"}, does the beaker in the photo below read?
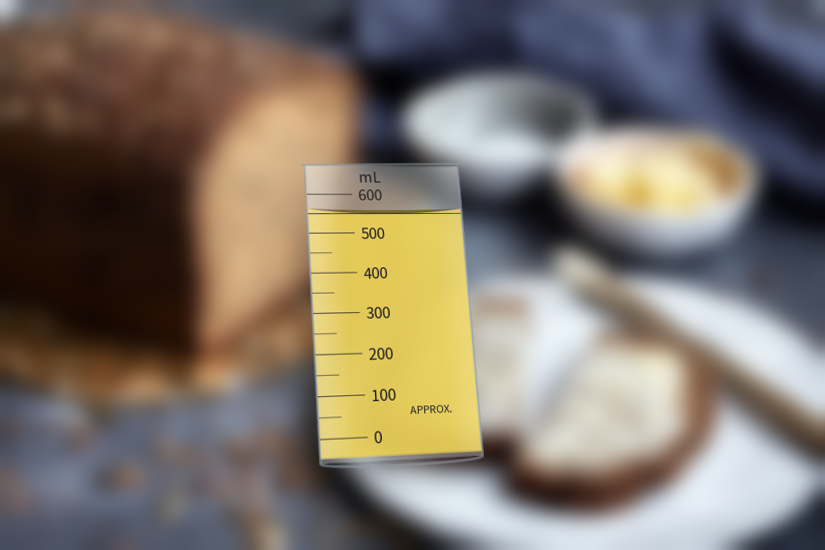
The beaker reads {"value": 550, "unit": "mL"}
